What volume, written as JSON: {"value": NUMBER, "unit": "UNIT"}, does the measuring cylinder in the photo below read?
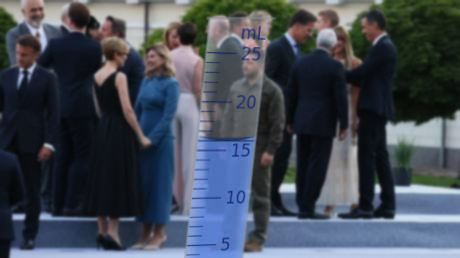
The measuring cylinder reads {"value": 16, "unit": "mL"}
